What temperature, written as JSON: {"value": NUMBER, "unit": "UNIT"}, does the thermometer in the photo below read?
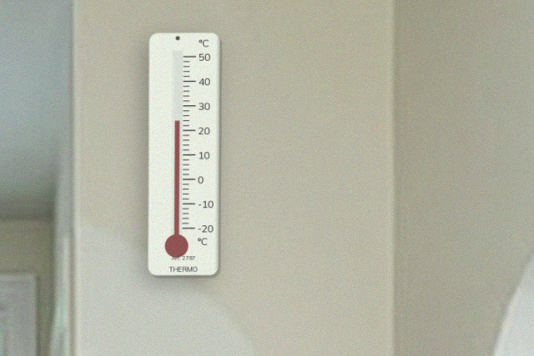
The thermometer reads {"value": 24, "unit": "°C"}
